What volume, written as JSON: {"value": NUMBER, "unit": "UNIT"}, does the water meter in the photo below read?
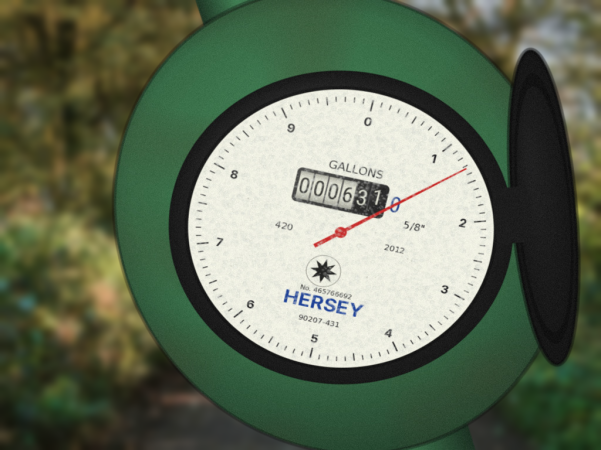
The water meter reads {"value": 6311.3, "unit": "gal"}
